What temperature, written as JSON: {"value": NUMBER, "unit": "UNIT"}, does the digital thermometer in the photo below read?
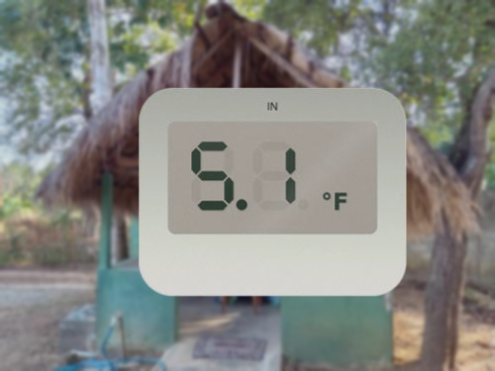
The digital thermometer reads {"value": 5.1, "unit": "°F"}
